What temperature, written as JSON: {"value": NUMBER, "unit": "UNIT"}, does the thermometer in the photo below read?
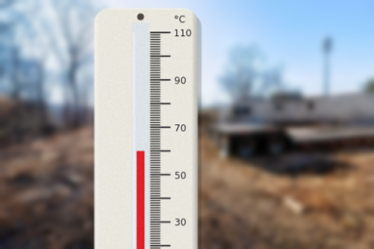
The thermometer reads {"value": 60, "unit": "°C"}
